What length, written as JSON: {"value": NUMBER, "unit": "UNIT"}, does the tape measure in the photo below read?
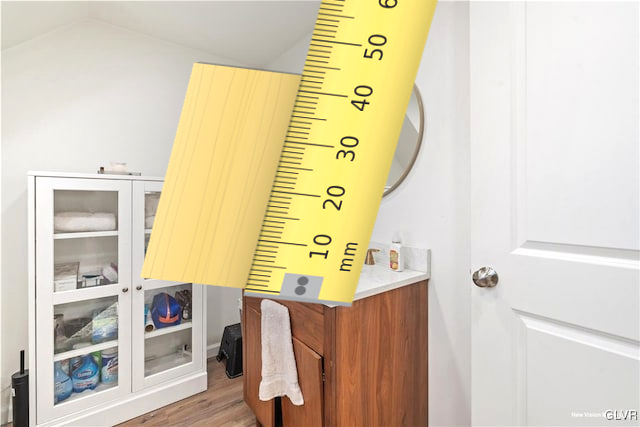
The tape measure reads {"value": 43, "unit": "mm"}
